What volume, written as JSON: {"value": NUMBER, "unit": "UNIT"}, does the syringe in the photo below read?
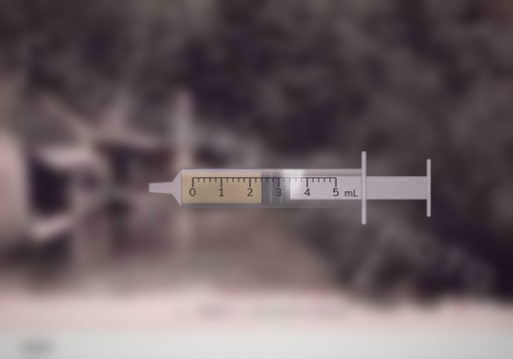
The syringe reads {"value": 2.4, "unit": "mL"}
